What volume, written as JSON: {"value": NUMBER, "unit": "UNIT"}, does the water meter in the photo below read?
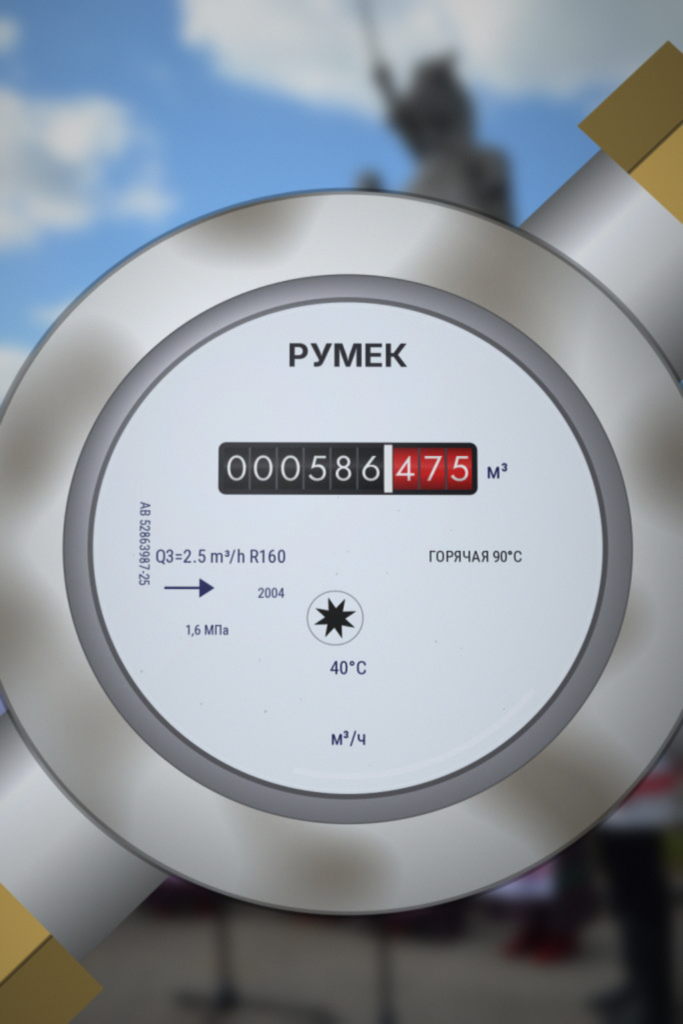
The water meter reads {"value": 586.475, "unit": "m³"}
